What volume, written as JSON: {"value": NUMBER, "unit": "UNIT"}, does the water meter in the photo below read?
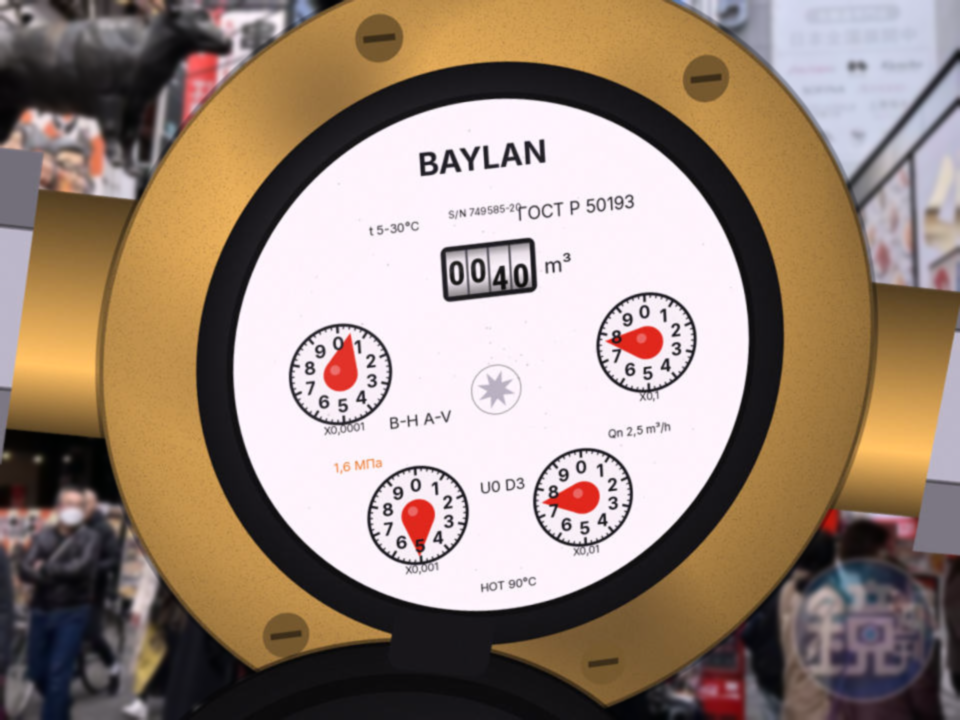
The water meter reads {"value": 39.7750, "unit": "m³"}
